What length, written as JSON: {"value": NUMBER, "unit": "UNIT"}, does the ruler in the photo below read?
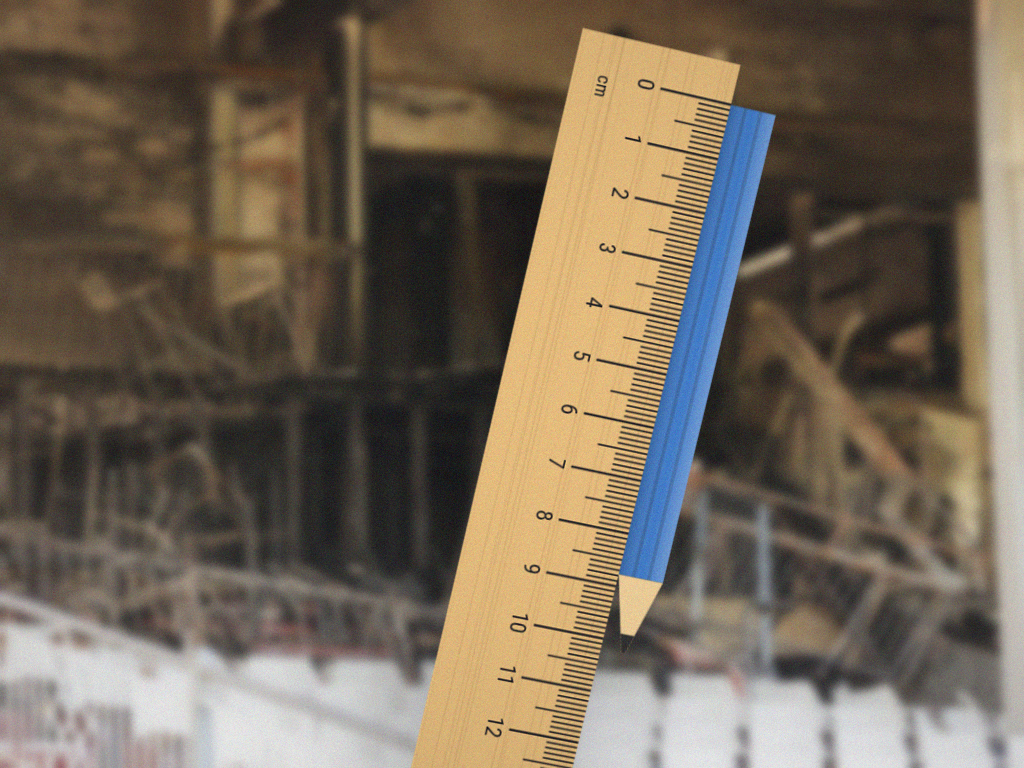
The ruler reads {"value": 10.2, "unit": "cm"}
